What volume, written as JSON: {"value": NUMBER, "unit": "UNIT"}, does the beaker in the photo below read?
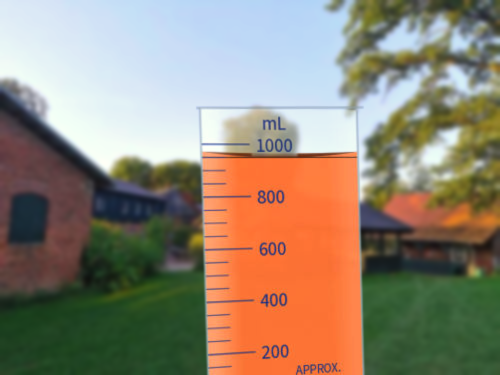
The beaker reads {"value": 950, "unit": "mL"}
